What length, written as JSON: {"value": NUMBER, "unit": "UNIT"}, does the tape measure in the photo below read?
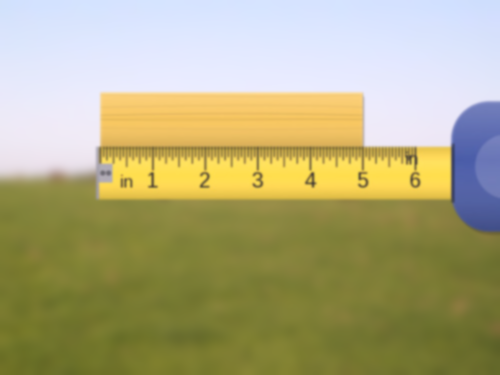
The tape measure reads {"value": 5, "unit": "in"}
